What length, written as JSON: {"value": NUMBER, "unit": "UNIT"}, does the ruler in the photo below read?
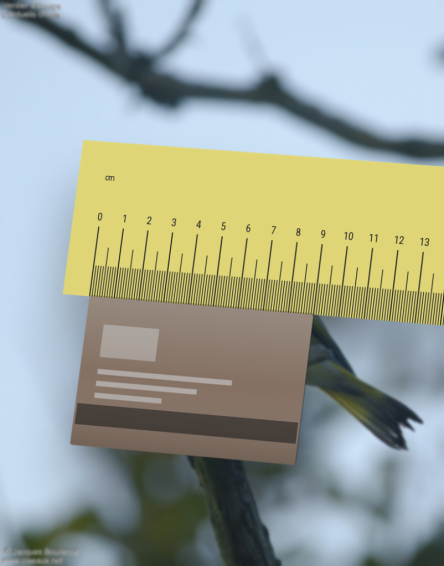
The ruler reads {"value": 9, "unit": "cm"}
